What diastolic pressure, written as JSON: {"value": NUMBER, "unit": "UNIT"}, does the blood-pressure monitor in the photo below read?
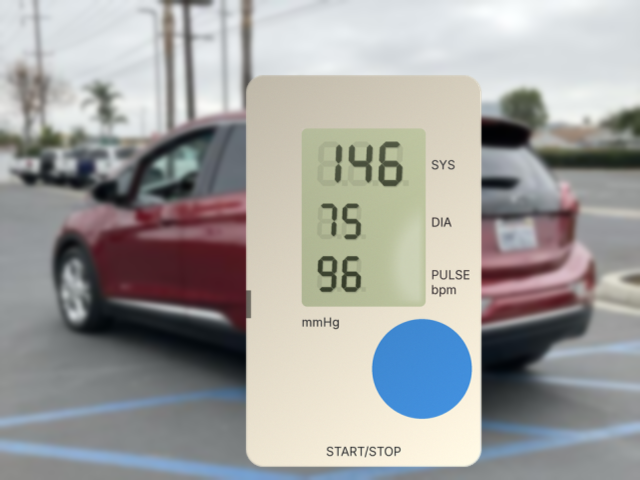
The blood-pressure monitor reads {"value": 75, "unit": "mmHg"}
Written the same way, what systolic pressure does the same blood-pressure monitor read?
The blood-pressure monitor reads {"value": 146, "unit": "mmHg"}
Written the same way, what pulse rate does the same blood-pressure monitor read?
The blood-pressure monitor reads {"value": 96, "unit": "bpm"}
